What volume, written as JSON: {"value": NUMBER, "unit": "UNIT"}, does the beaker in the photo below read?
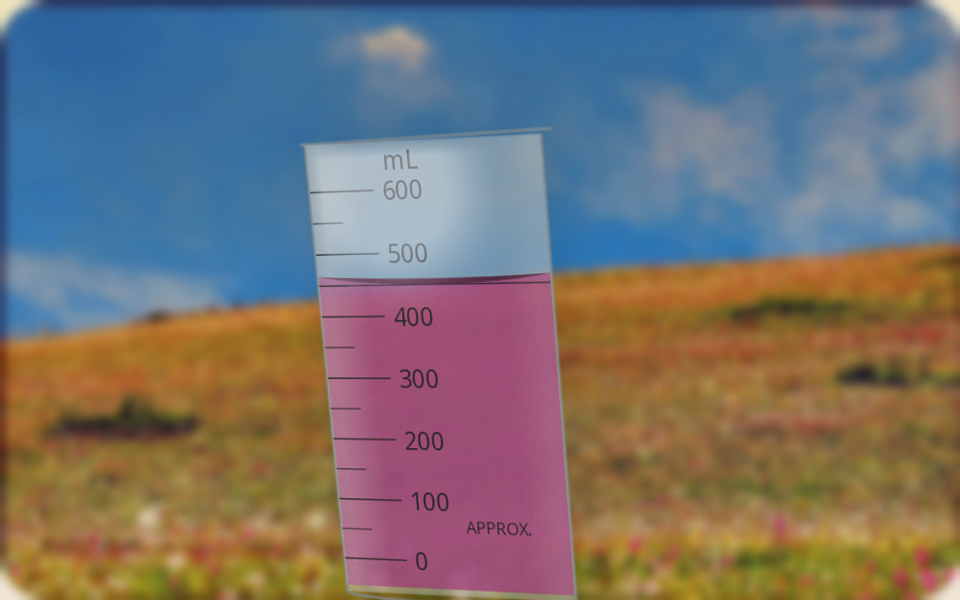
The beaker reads {"value": 450, "unit": "mL"}
